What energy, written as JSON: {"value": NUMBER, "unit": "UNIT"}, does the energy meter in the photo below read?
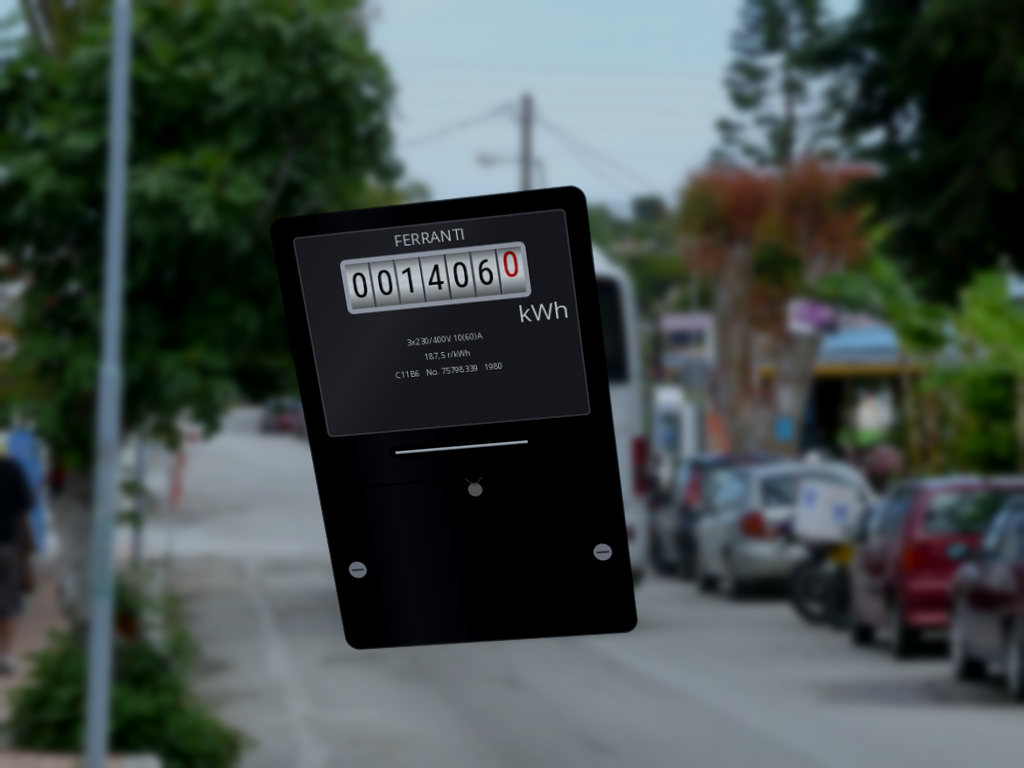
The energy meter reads {"value": 1406.0, "unit": "kWh"}
